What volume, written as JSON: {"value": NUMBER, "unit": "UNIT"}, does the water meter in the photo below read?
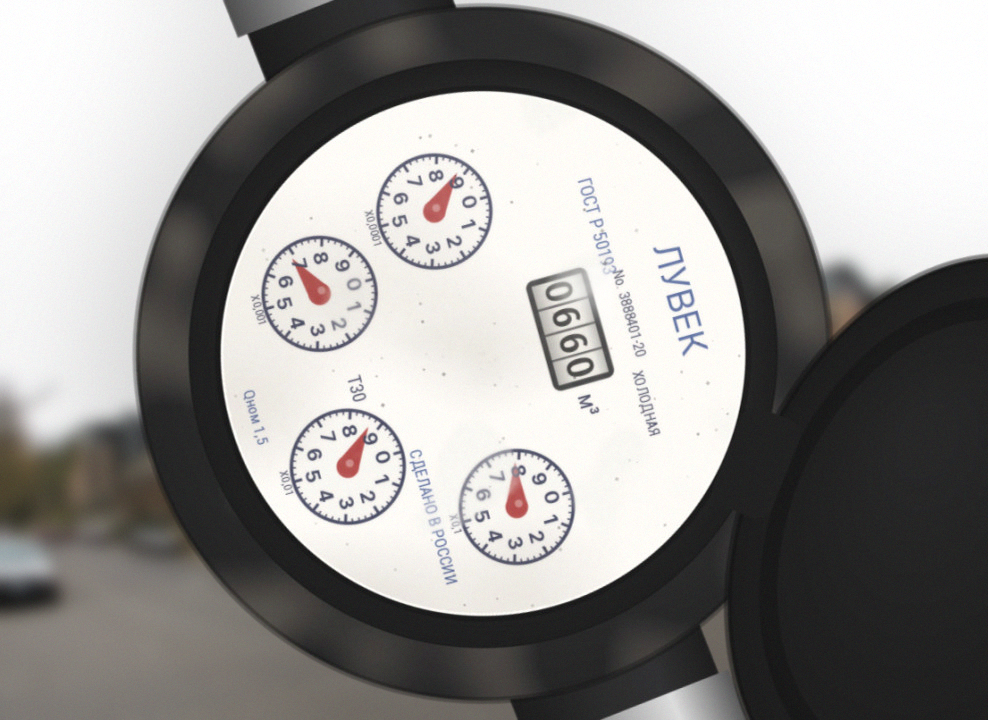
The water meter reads {"value": 660.7868, "unit": "m³"}
